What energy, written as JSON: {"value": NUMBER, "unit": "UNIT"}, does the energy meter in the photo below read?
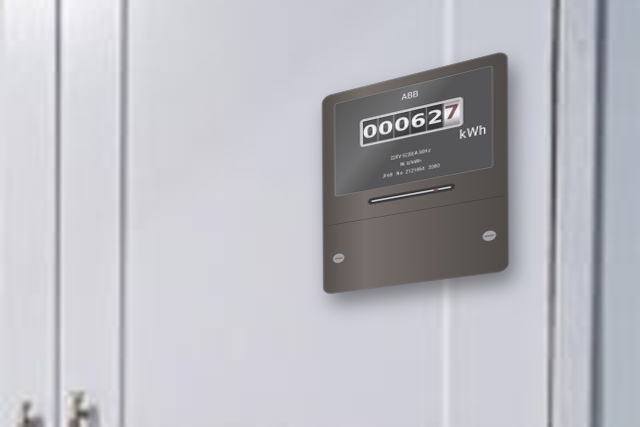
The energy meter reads {"value": 62.7, "unit": "kWh"}
